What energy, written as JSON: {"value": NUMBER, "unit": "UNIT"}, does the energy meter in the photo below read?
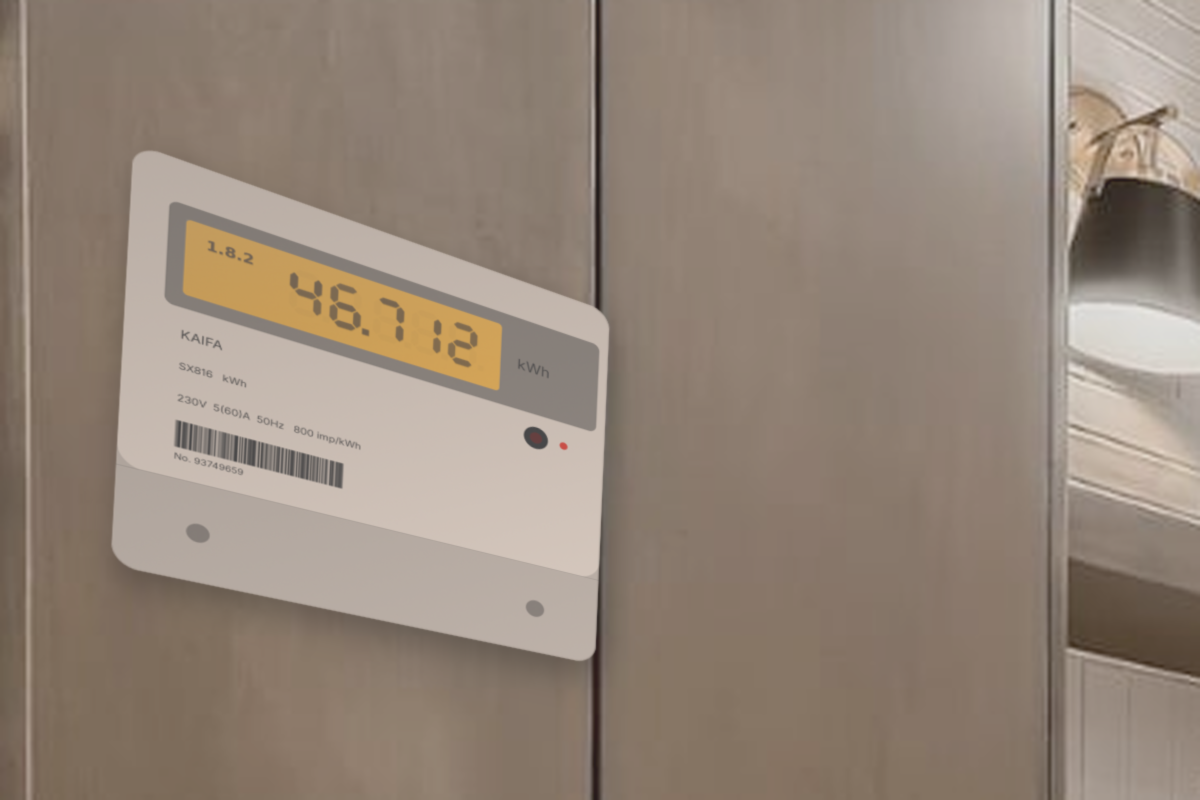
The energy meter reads {"value": 46.712, "unit": "kWh"}
